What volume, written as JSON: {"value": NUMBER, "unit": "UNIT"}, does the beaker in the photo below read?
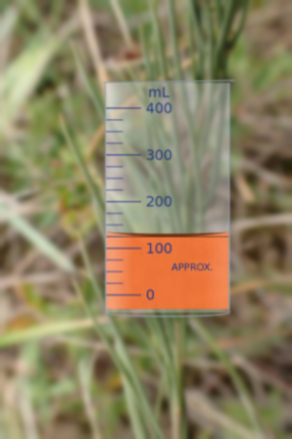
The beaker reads {"value": 125, "unit": "mL"}
